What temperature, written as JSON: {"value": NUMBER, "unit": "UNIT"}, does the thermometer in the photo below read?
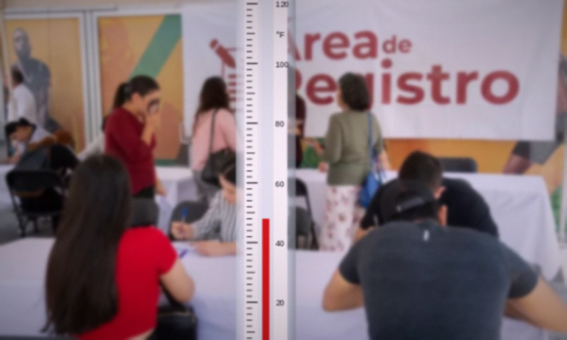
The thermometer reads {"value": 48, "unit": "°F"}
